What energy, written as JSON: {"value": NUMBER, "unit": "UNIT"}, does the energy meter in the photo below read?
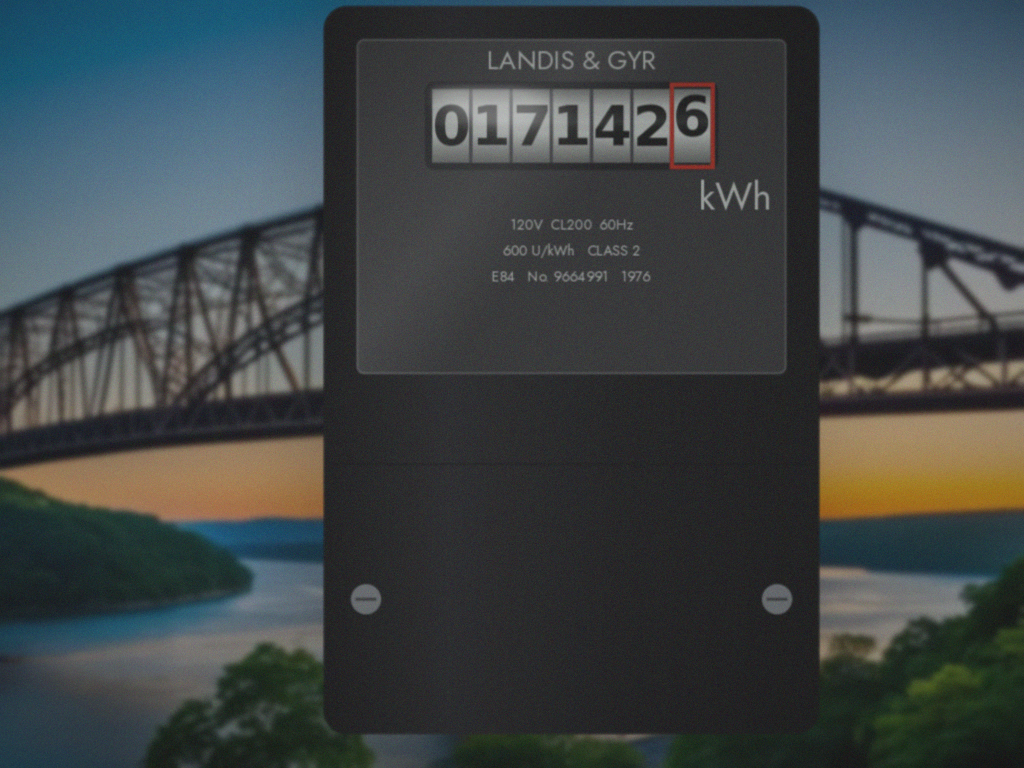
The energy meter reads {"value": 17142.6, "unit": "kWh"}
